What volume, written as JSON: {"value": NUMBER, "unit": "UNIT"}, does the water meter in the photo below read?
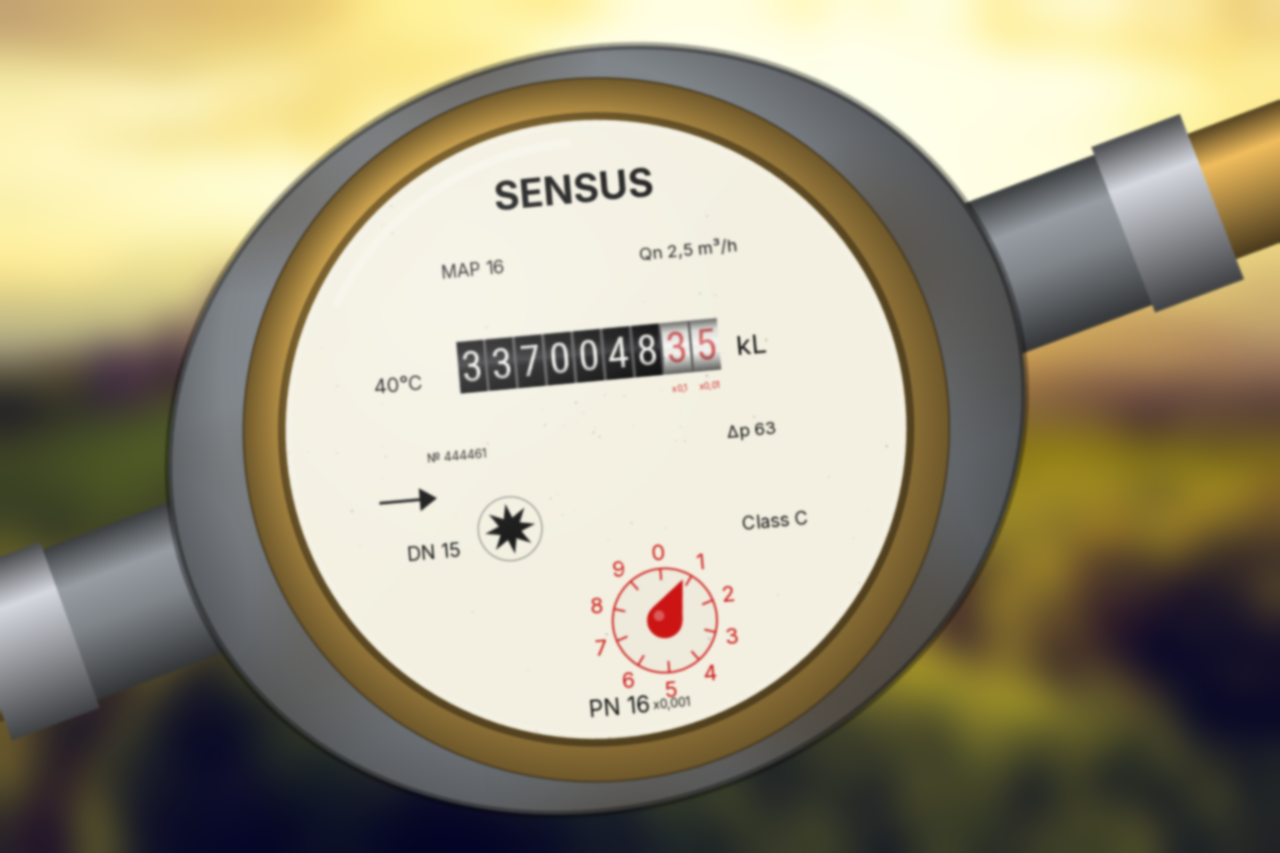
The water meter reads {"value": 3370048.350, "unit": "kL"}
